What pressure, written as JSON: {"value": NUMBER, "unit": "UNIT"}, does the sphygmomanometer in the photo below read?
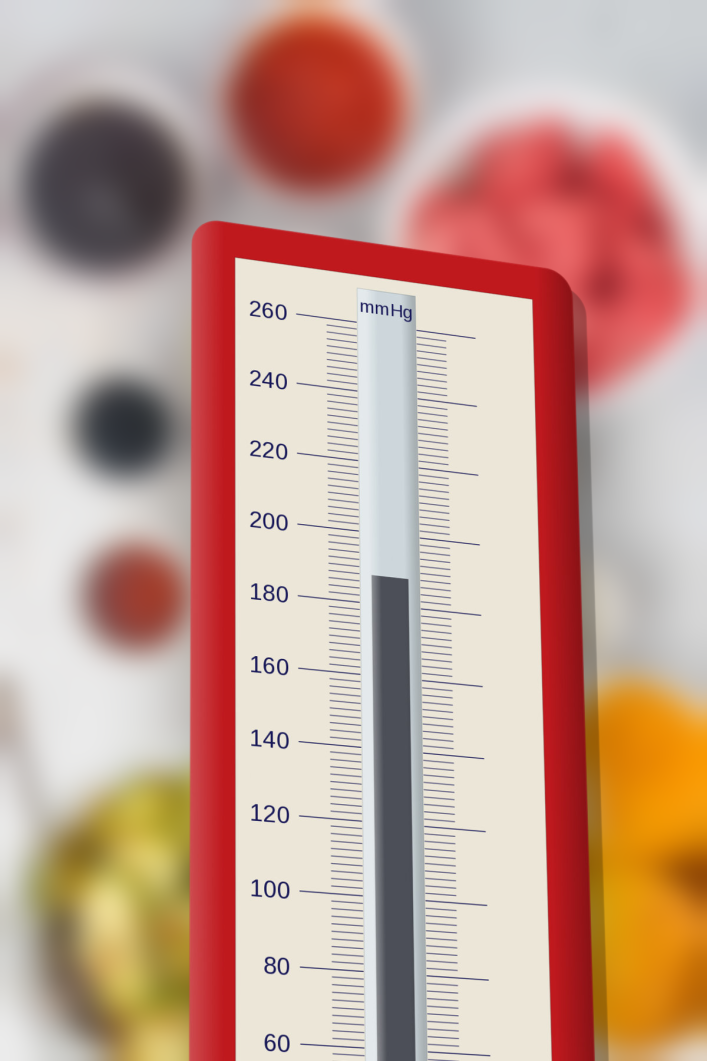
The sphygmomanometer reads {"value": 188, "unit": "mmHg"}
